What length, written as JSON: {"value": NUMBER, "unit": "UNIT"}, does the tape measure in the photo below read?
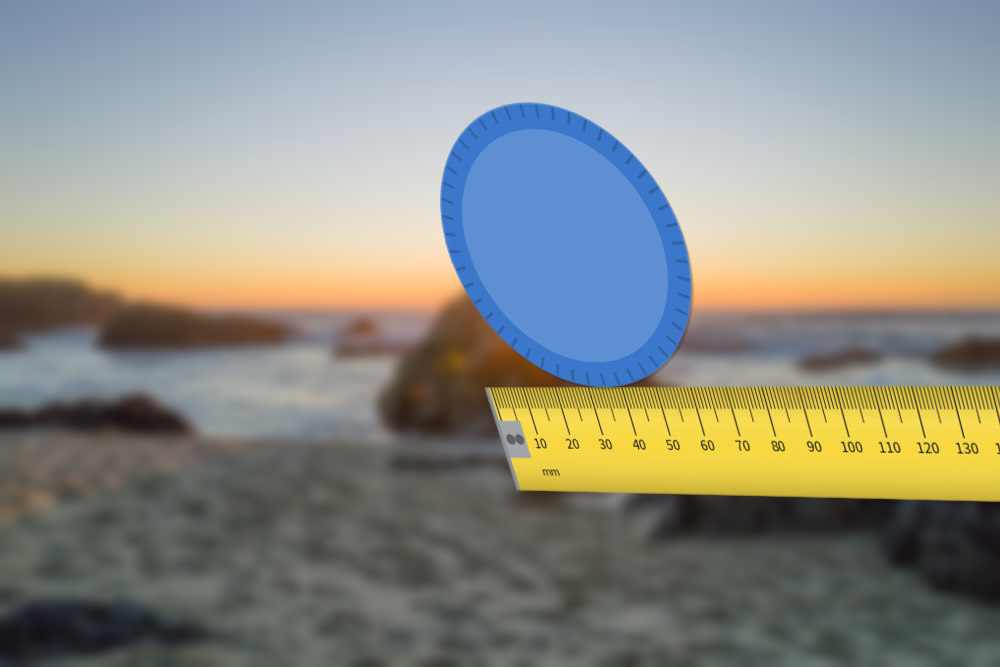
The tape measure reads {"value": 70, "unit": "mm"}
